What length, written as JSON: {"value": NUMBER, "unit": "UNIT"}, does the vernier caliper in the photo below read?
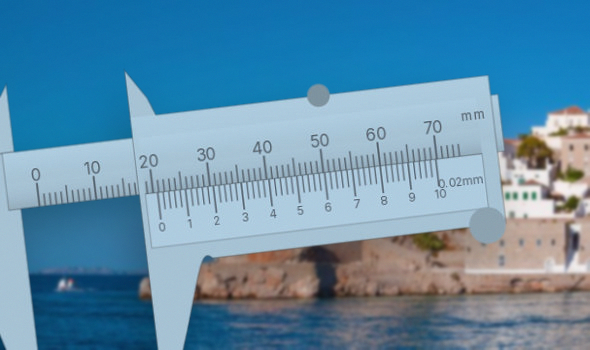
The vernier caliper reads {"value": 20.8, "unit": "mm"}
